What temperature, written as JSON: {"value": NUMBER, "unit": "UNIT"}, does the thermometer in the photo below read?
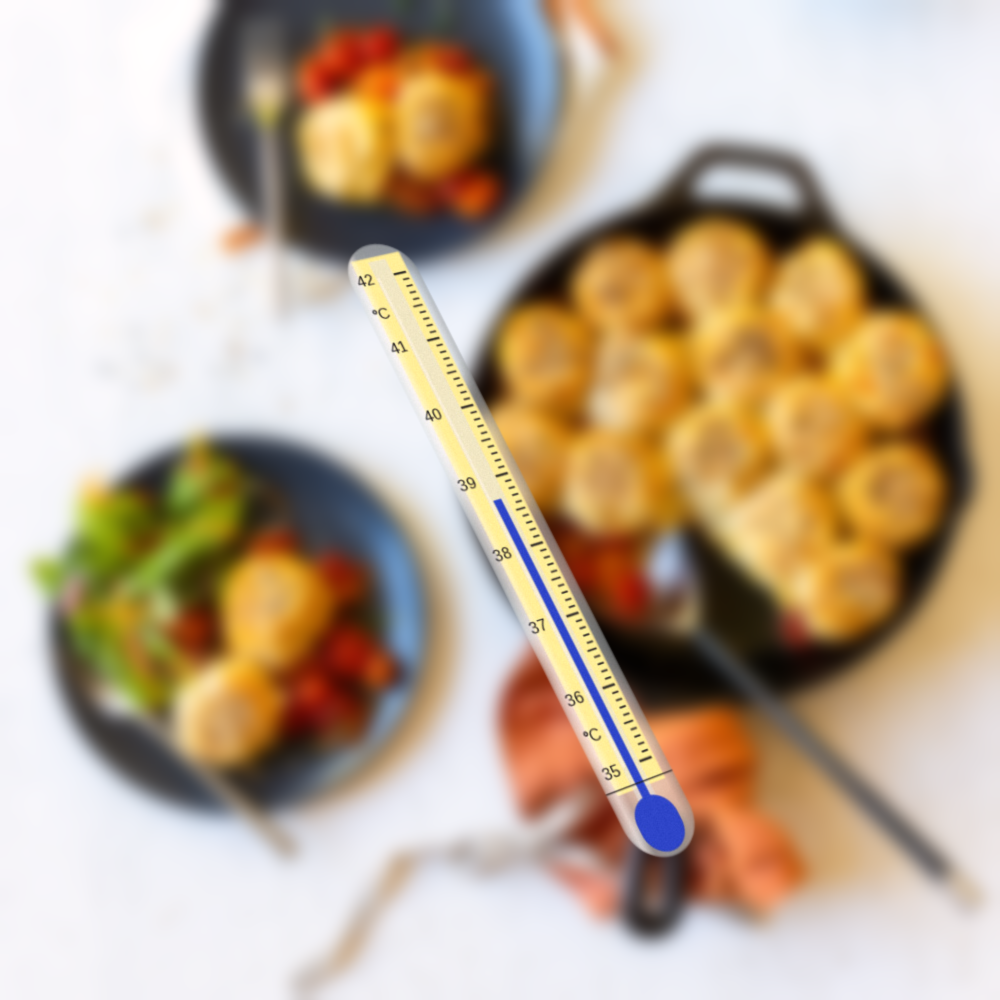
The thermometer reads {"value": 38.7, "unit": "°C"}
